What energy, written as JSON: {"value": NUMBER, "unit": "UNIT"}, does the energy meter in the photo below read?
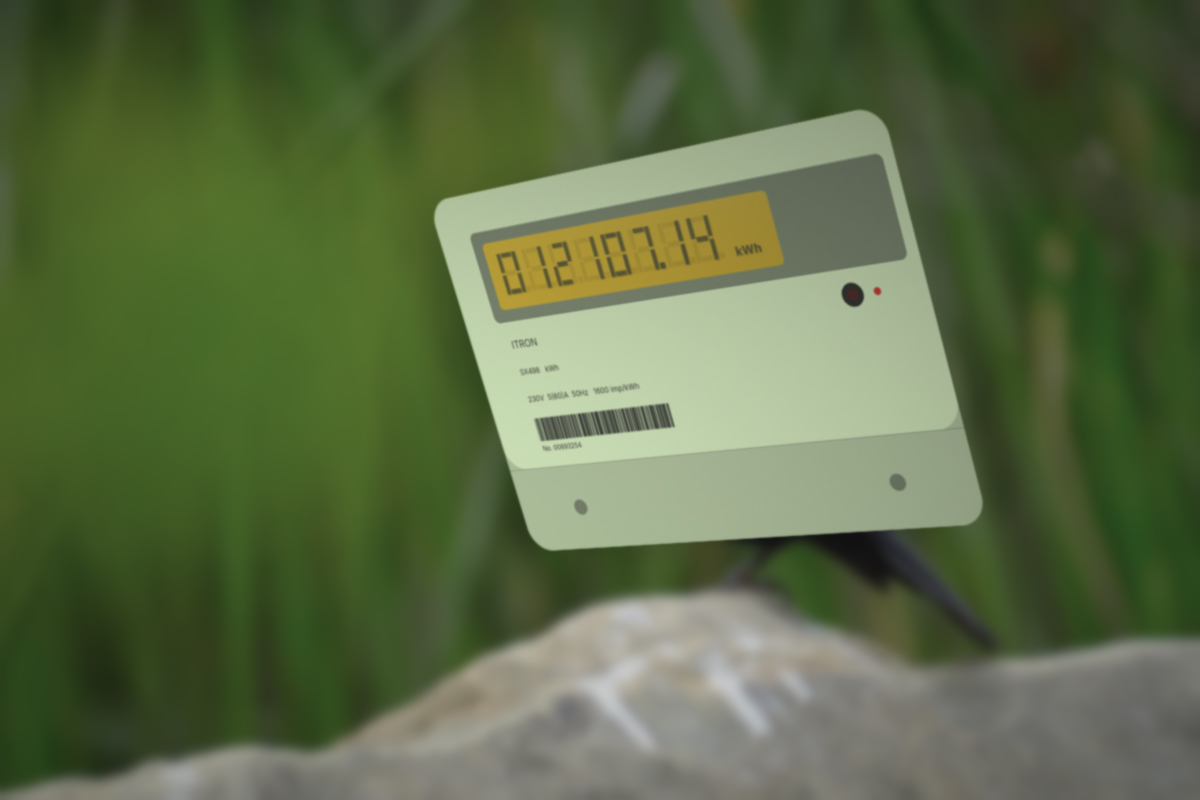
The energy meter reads {"value": 12107.14, "unit": "kWh"}
